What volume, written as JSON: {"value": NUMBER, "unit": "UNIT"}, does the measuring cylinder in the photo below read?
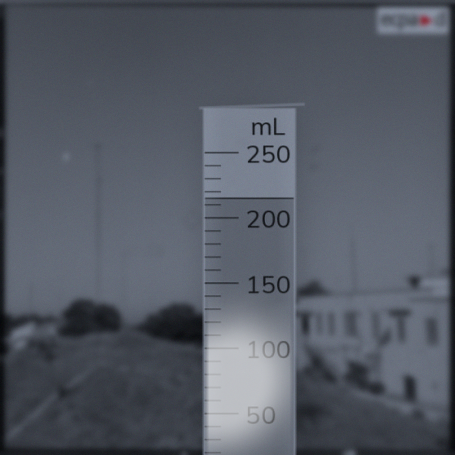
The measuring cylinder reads {"value": 215, "unit": "mL"}
